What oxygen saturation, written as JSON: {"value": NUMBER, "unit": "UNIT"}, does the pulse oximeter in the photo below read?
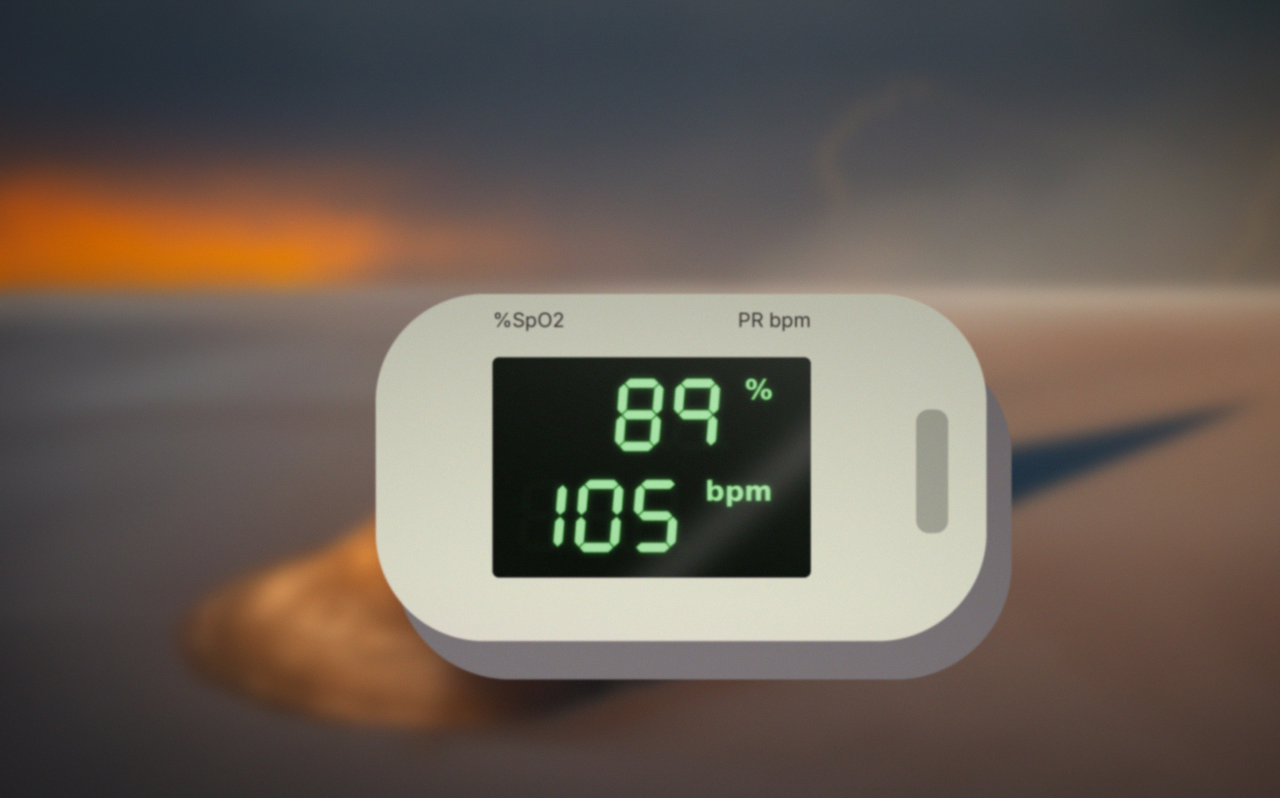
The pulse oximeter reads {"value": 89, "unit": "%"}
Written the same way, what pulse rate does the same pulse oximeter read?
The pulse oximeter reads {"value": 105, "unit": "bpm"}
